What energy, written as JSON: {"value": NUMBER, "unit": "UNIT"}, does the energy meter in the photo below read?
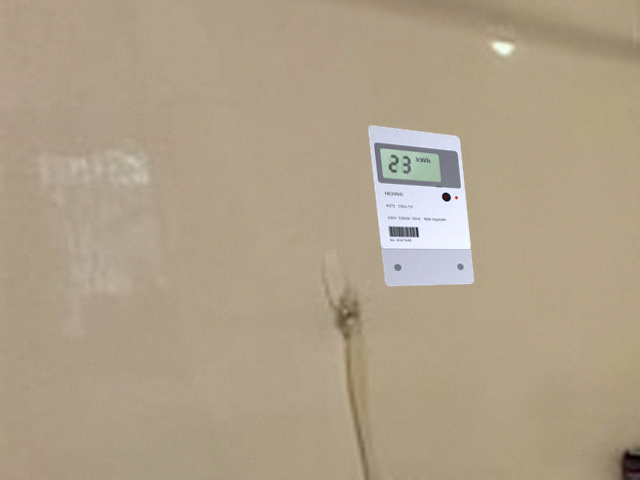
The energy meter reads {"value": 23, "unit": "kWh"}
